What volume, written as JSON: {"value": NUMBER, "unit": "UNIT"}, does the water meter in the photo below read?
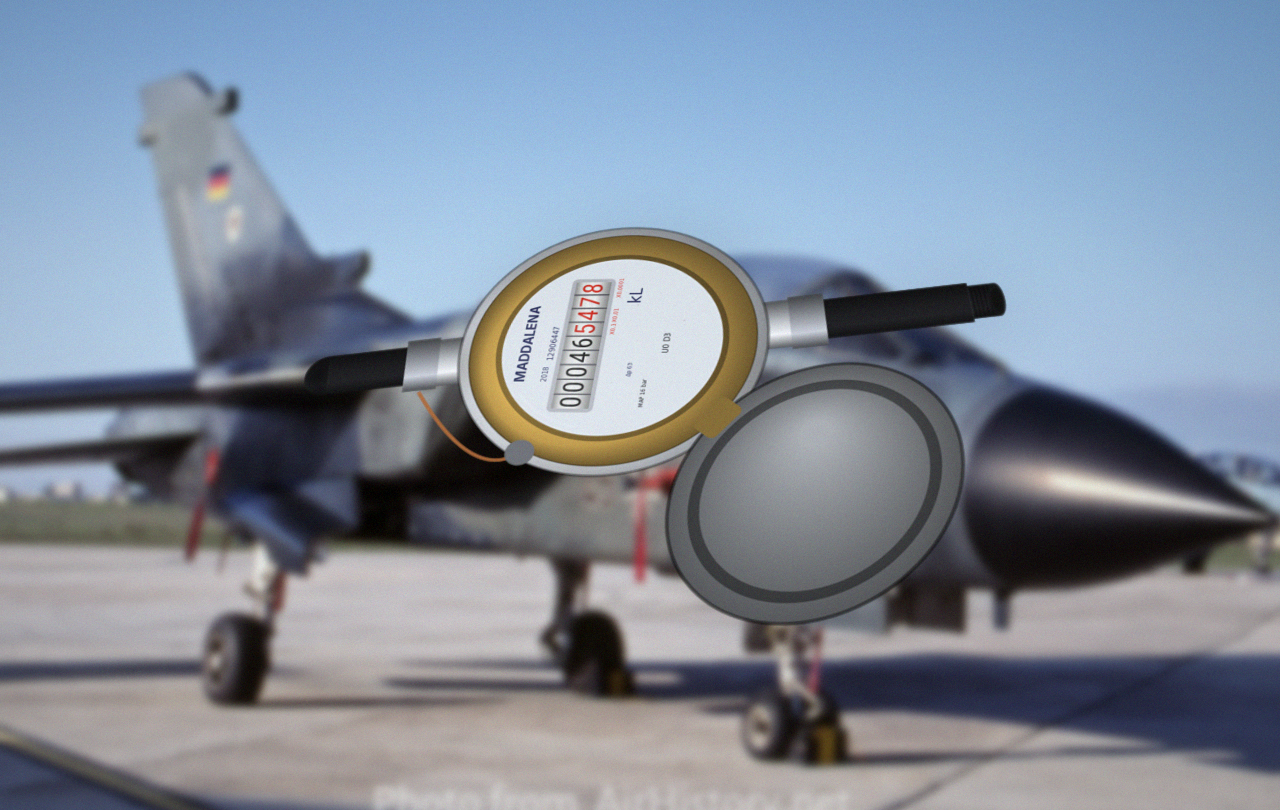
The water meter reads {"value": 46.5478, "unit": "kL"}
